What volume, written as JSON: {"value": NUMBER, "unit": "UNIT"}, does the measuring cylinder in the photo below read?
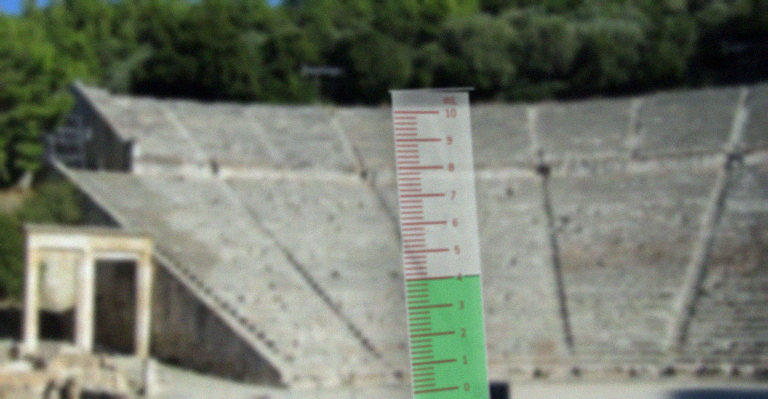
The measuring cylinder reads {"value": 4, "unit": "mL"}
